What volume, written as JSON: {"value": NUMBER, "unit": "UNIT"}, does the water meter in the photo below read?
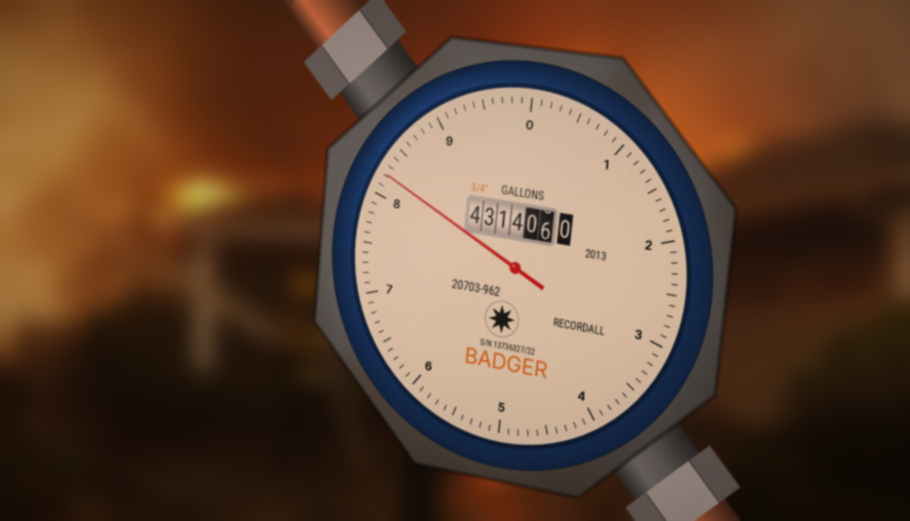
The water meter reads {"value": 4314058.2, "unit": "gal"}
